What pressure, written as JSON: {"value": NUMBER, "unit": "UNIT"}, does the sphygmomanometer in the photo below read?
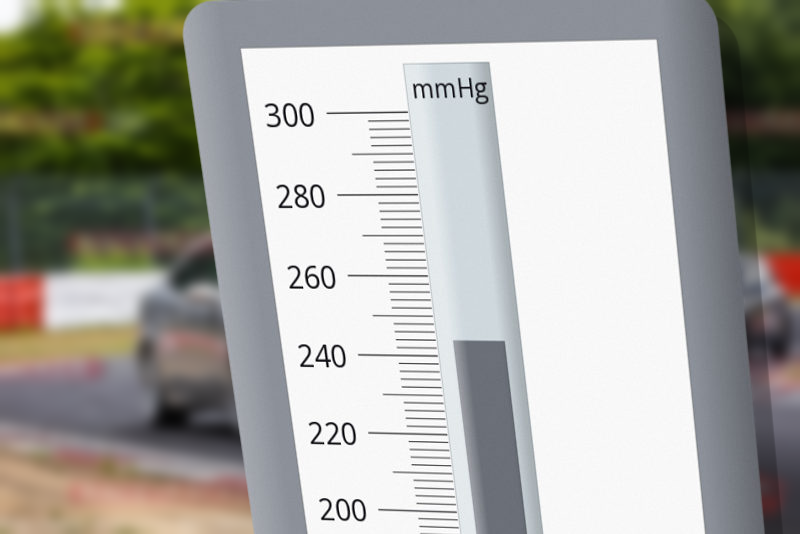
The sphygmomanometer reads {"value": 244, "unit": "mmHg"}
